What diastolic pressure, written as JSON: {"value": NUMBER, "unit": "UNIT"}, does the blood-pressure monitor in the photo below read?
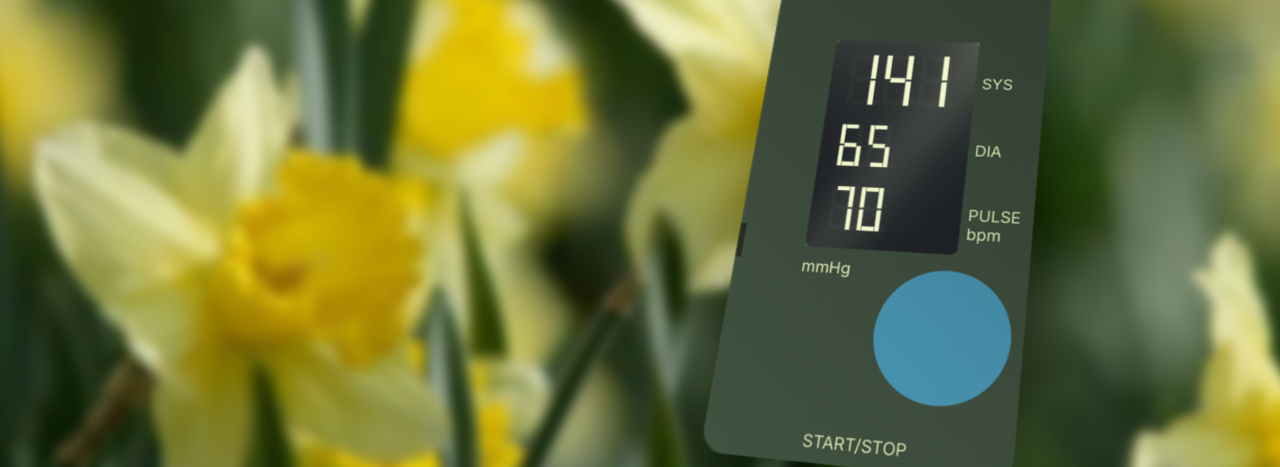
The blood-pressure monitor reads {"value": 65, "unit": "mmHg"}
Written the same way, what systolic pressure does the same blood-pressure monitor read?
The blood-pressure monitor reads {"value": 141, "unit": "mmHg"}
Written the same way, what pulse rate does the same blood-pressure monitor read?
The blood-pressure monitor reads {"value": 70, "unit": "bpm"}
